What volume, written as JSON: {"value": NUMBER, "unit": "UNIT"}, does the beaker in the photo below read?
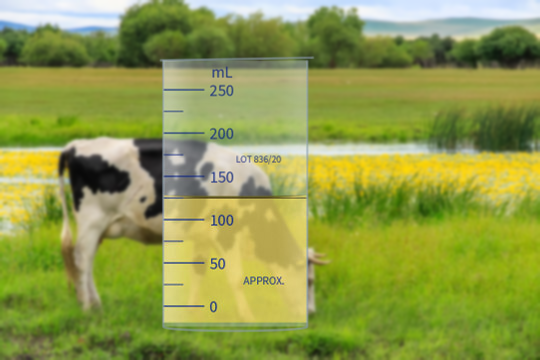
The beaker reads {"value": 125, "unit": "mL"}
